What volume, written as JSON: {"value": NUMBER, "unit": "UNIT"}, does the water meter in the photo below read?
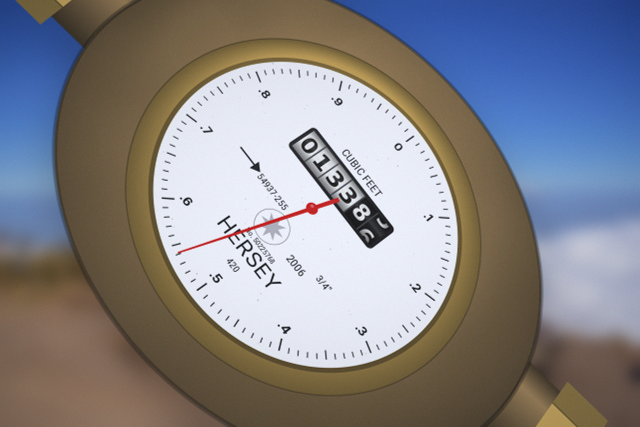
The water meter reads {"value": 13385.54, "unit": "ft³"}
